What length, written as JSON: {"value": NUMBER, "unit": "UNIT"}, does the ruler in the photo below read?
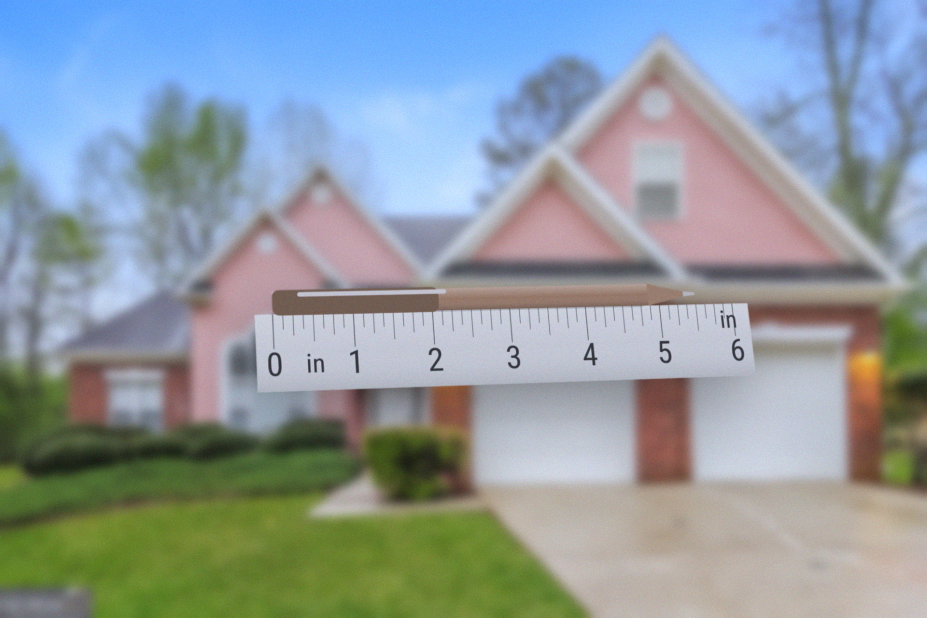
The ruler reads {"value": 5.5, "unit": "in"}
